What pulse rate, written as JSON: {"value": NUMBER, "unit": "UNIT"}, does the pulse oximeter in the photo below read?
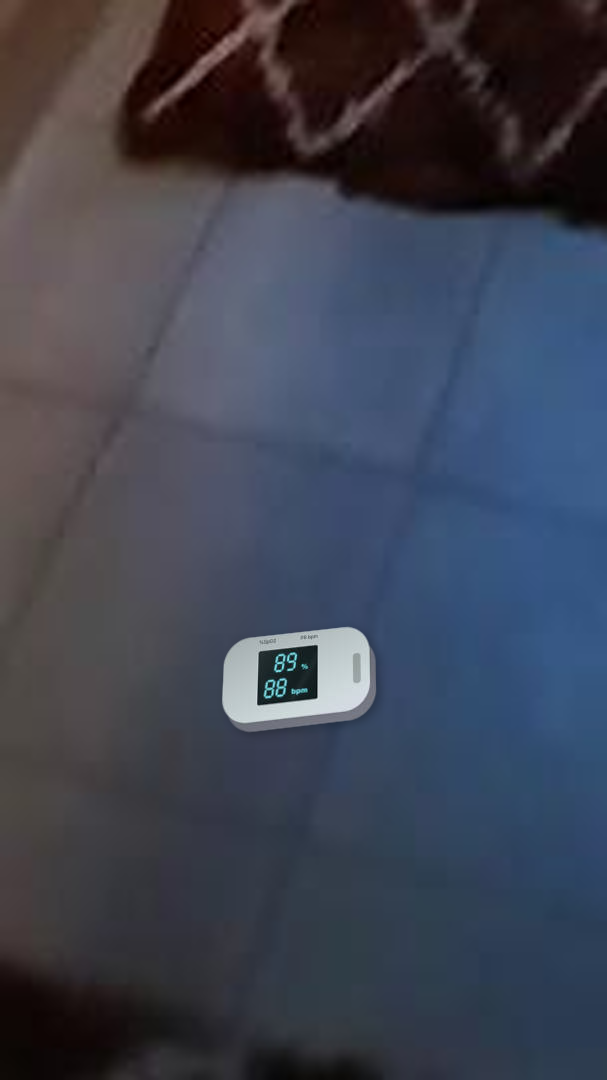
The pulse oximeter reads {"value": 88, "unit": "bpm"}
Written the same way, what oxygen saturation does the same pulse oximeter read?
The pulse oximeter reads {"value": 89, "unit": "%"}
